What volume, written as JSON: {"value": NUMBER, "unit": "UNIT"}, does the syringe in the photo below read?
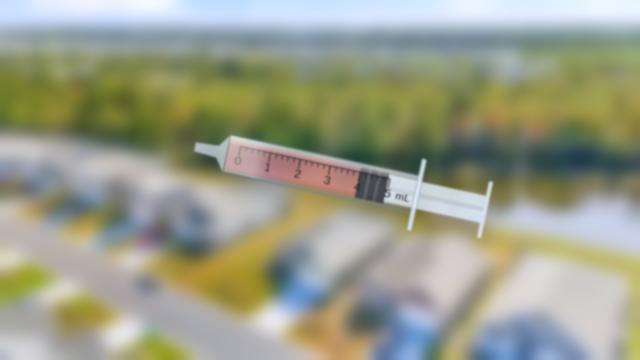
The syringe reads {"value": 4, "unit": "mL"}
